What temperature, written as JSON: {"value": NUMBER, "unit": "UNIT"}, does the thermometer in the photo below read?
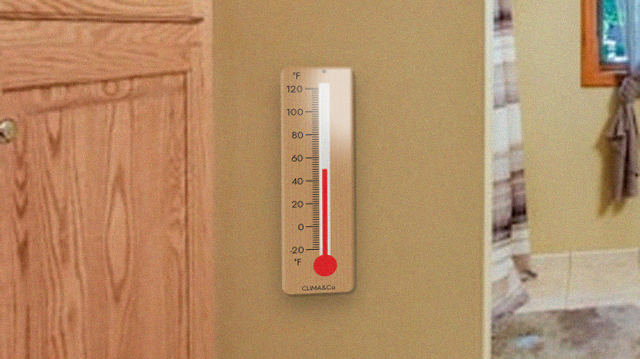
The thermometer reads {"value": 50, "unit": "°F"}
